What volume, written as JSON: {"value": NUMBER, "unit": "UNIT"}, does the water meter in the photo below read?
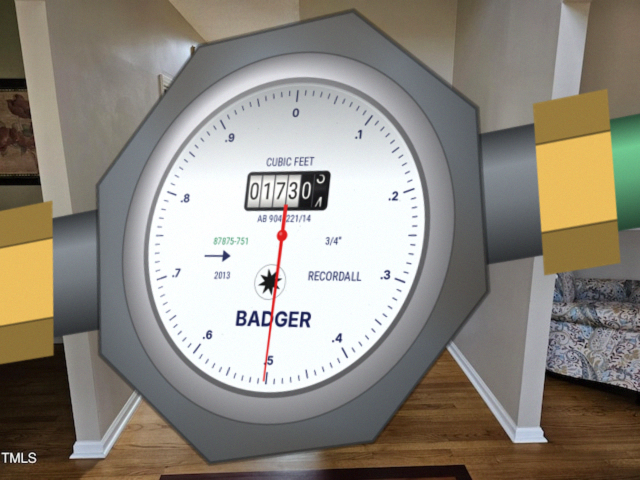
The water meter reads {"value": 17303.50, "unit": "ft³"}
